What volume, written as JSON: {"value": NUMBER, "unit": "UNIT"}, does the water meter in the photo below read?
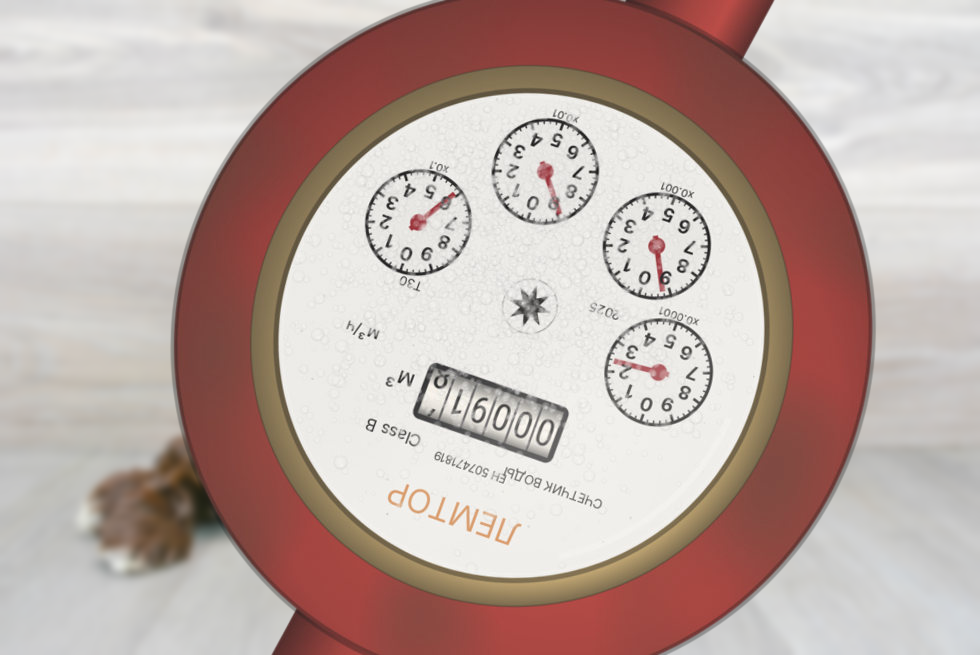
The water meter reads {"value": 917.5892, "unit": "m³"}
